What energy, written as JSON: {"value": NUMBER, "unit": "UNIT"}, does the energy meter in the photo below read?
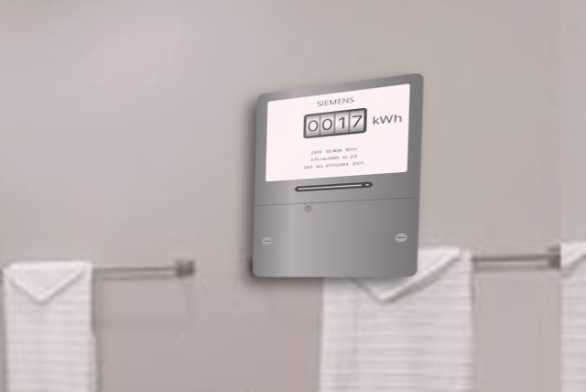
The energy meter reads {"value": 17, "unit": "kWh"}
